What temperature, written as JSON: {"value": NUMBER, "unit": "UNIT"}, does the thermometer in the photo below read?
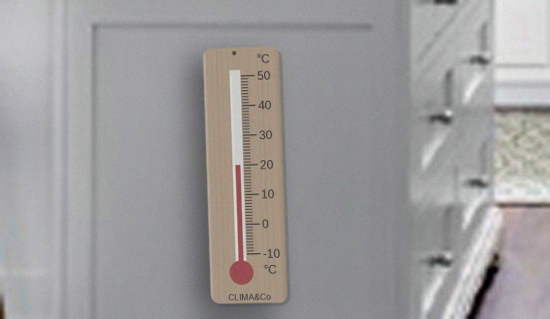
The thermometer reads {"value": 20, "unit": "°C"}
